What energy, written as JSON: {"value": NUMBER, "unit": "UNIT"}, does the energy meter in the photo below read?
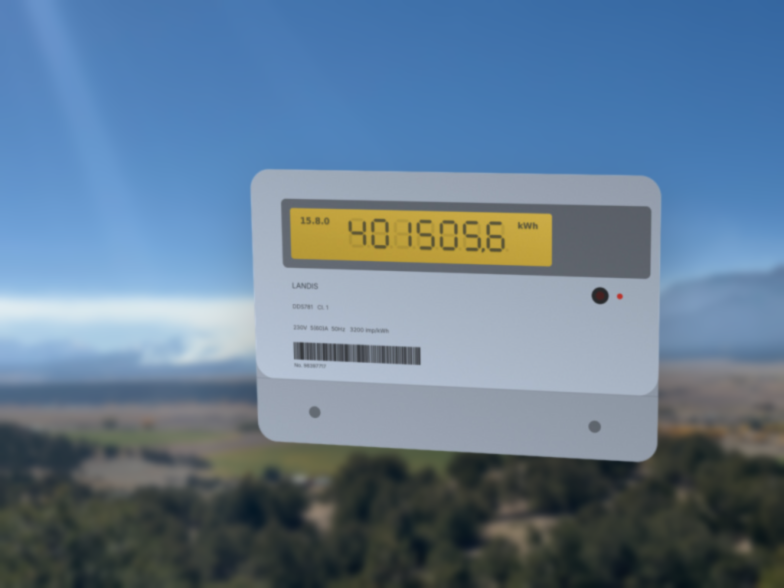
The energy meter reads {"value": 401505.6, "unit": "kWh"}
